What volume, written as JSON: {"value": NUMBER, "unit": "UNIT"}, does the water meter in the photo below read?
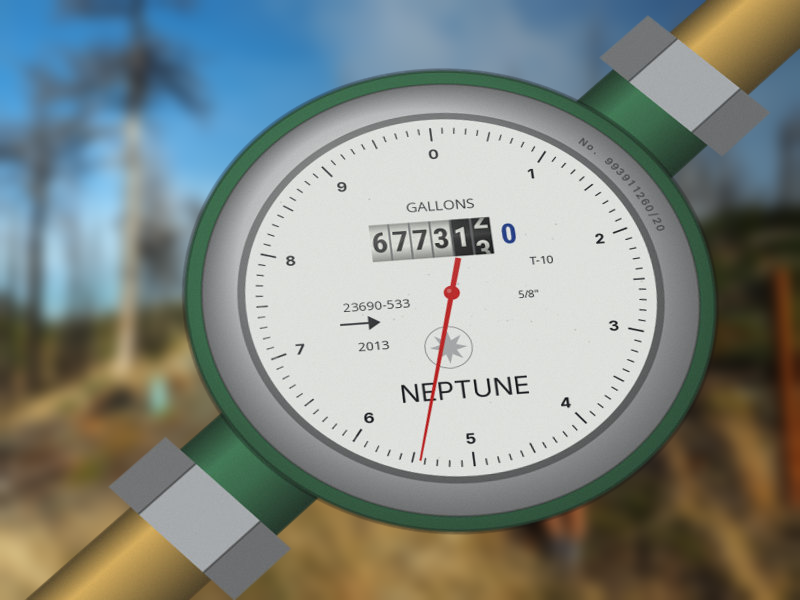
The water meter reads {"value": 6773125.4, "unit": "gal"}
